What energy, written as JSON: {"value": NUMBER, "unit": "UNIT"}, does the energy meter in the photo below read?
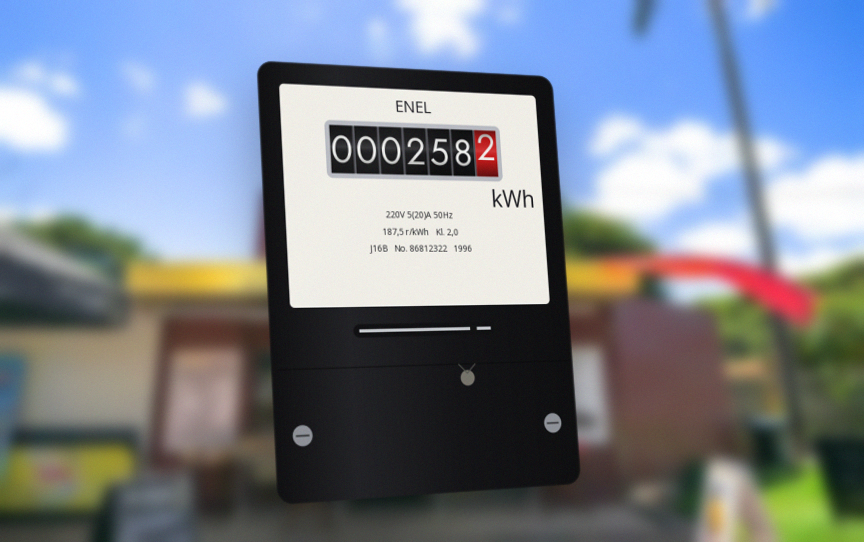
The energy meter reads {"value": 258.2, "unit": "kWh"}
